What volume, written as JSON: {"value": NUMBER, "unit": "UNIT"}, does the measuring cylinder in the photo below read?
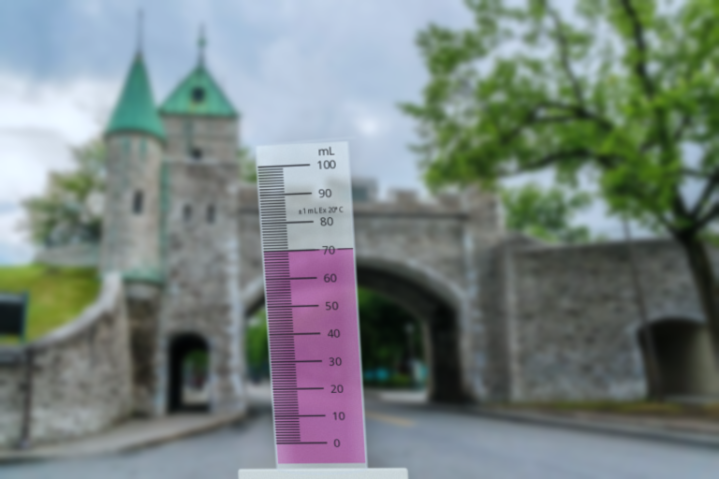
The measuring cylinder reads {"value": 70, "unit": "mL"}
